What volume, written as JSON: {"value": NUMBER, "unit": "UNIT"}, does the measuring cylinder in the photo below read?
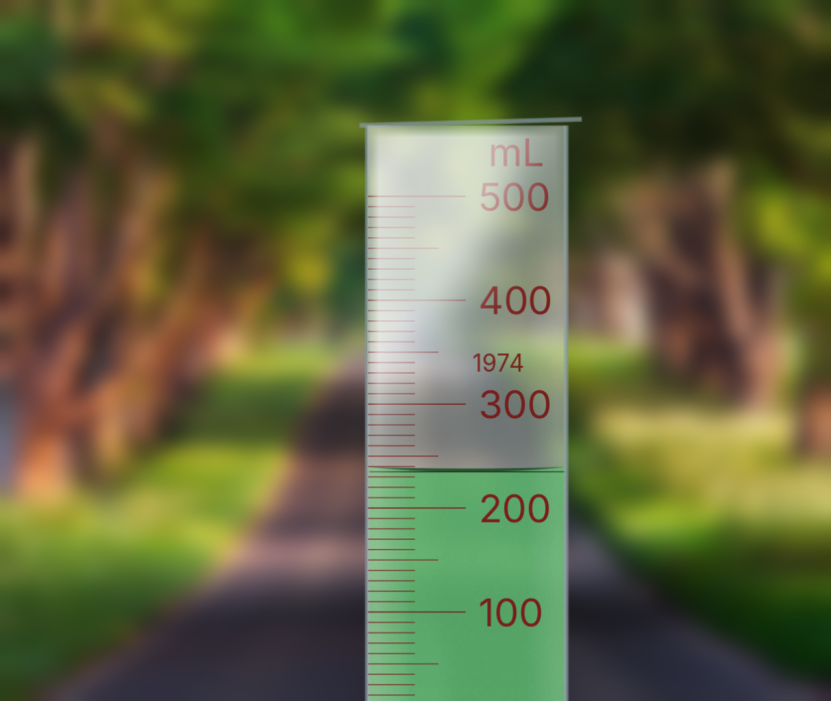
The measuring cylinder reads {"value": 235, "unit": "mL"}
